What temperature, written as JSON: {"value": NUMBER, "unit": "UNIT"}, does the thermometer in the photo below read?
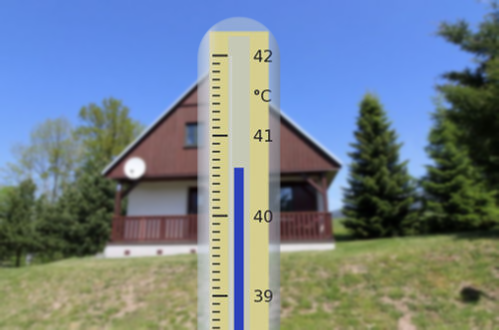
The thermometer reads {"value": 40.6, "unit": "°C"}
